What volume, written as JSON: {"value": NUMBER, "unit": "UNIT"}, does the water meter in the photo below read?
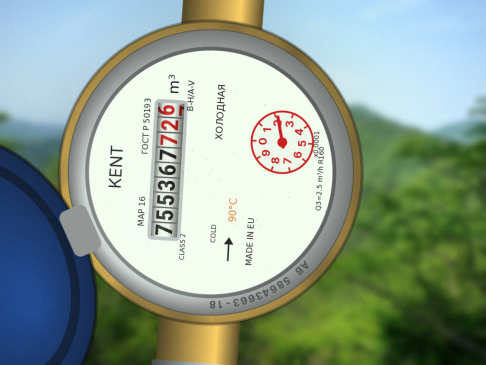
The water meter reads {"value": 755367.7262, "unit": "m³"}
